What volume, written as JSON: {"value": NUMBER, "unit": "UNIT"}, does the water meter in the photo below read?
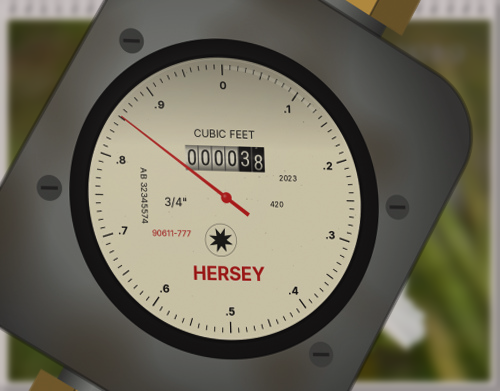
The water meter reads {"value": 37.85, "unit": "ft³"}
